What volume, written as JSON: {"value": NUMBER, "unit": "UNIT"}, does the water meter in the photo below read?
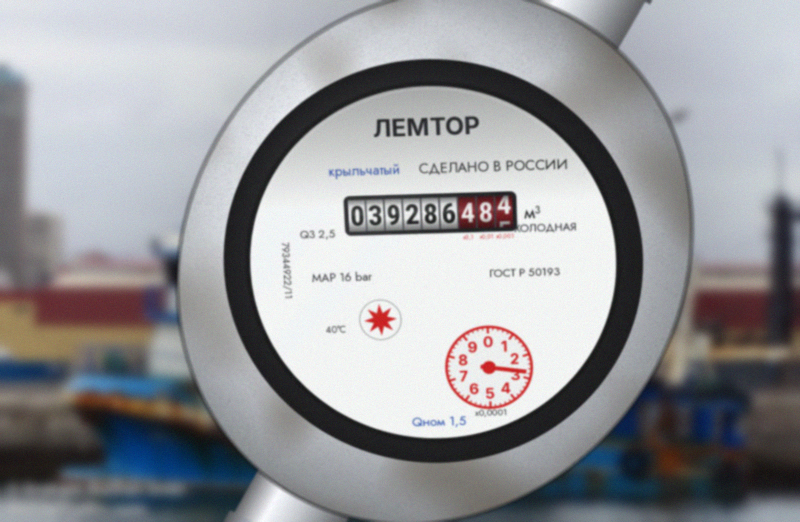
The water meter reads {"value": 39286.4842, "unit": "m³"}
